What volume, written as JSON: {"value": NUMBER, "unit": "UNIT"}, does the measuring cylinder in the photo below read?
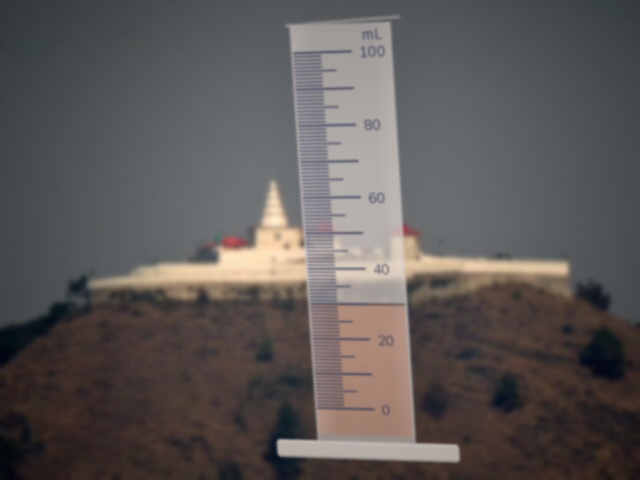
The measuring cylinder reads {"value": 30, "unit": "mL"}
